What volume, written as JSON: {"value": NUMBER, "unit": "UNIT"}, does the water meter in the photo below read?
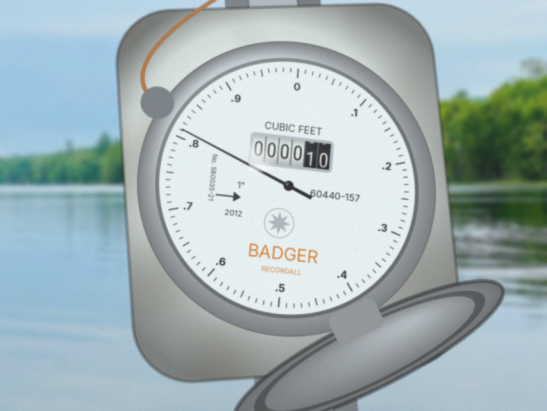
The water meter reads {"value": 9.81, "unit": "ft³"}
